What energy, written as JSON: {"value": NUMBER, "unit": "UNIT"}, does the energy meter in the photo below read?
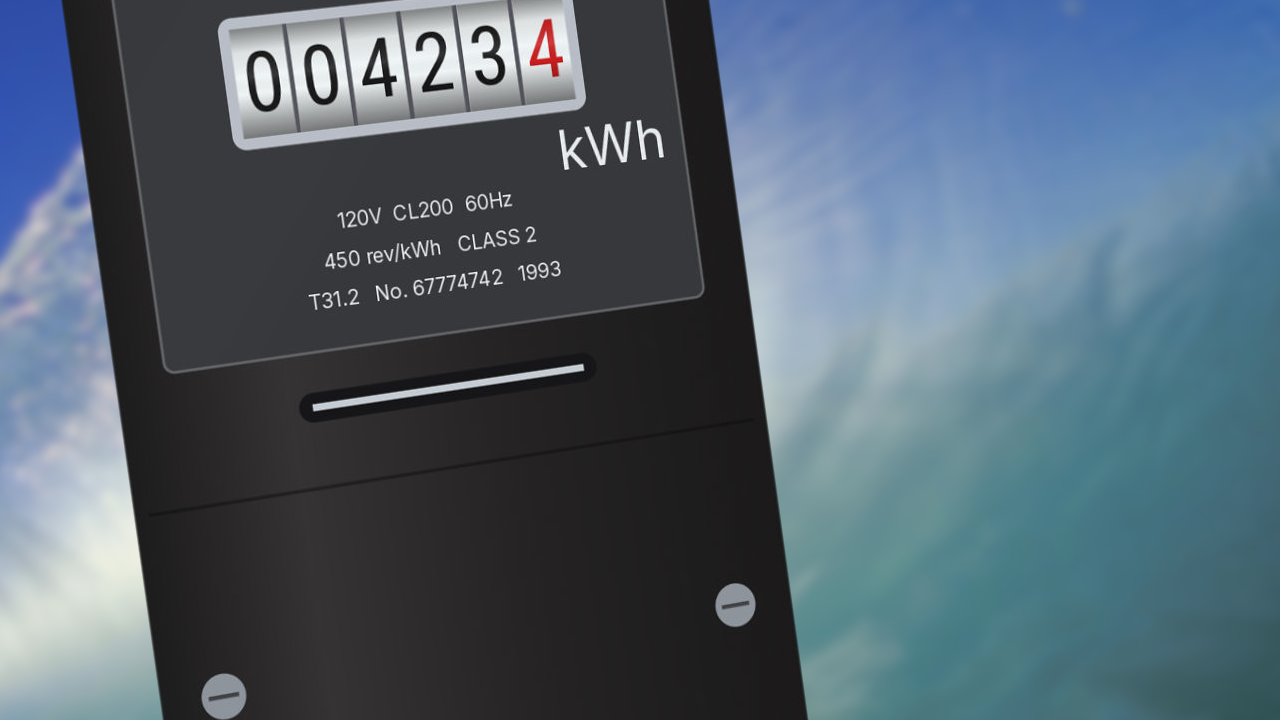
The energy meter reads {"value": 423.4, "unit": "kWh"}
